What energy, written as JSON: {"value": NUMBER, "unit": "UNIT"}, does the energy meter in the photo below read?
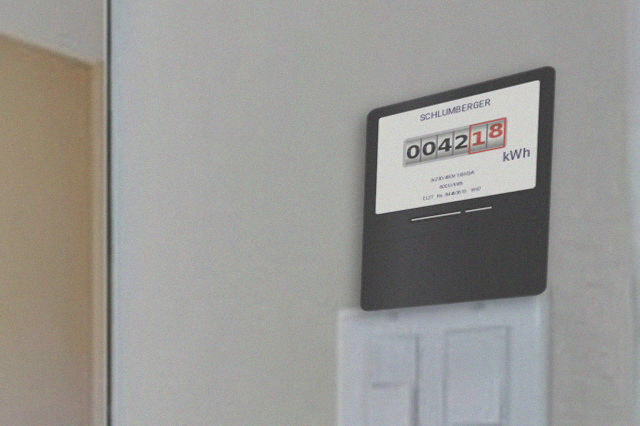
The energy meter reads {"value": 42.18, "unit": "kWh"}
